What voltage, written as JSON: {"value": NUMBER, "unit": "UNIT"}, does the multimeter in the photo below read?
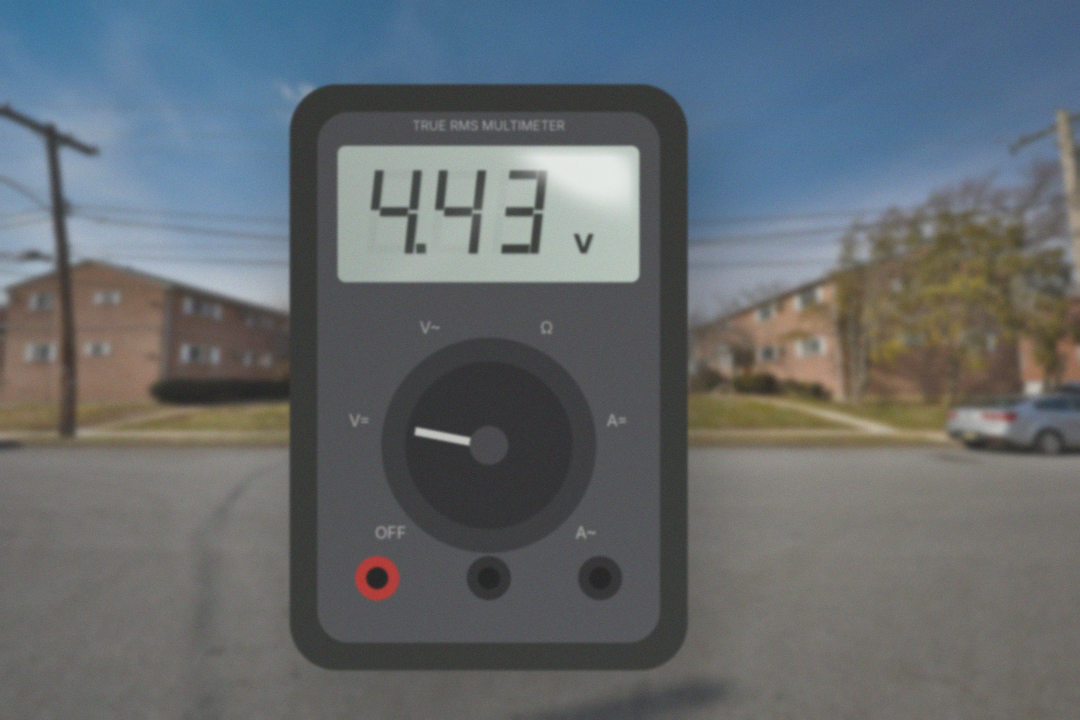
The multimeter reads {"value": 4.43, "unit": "V"}
